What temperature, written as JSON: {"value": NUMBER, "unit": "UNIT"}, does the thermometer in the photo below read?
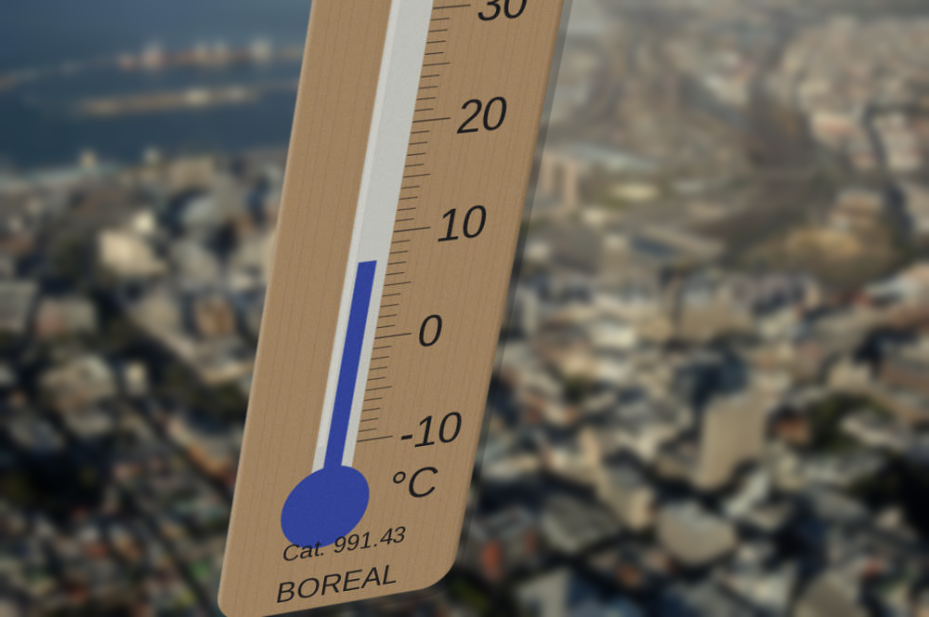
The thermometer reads {"value": 7.5, "unit": "°C"}
